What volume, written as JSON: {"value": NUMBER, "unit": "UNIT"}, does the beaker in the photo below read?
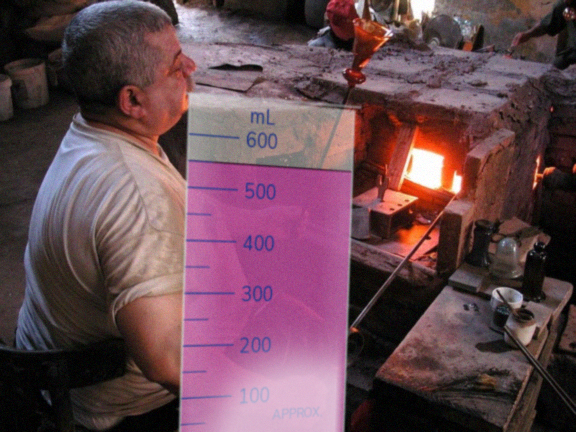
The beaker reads {"value": 550, "unit": "mL"}
